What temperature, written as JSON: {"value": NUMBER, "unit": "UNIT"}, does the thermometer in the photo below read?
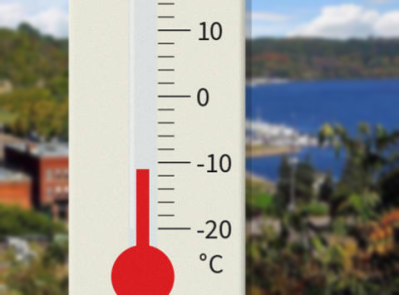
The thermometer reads {"value": -11, "unit": "°C"}
